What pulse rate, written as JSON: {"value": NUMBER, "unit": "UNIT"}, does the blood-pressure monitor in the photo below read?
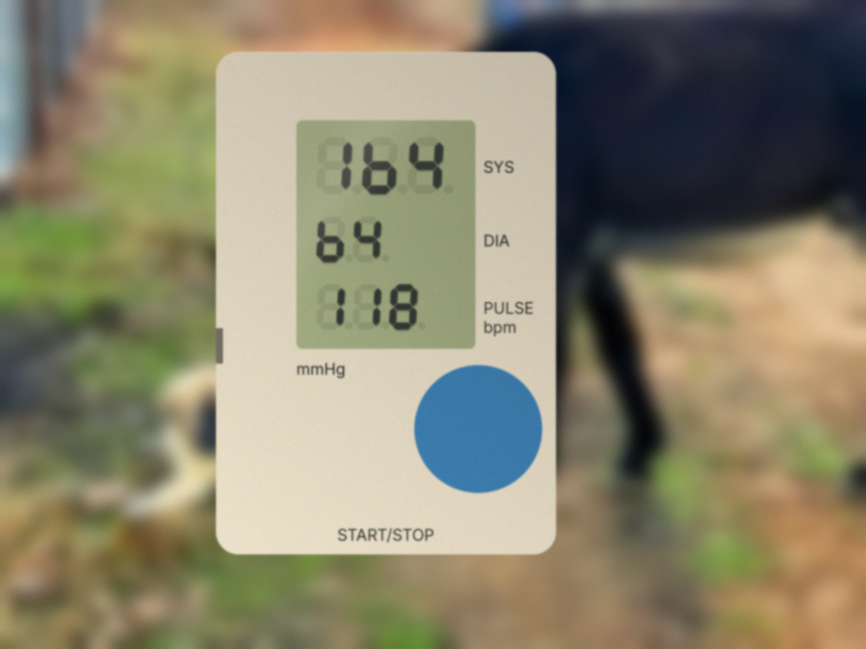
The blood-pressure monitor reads {"value": 118, "unit": "bpm"}
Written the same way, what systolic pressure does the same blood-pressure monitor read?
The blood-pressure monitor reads {"value": 164, "unit": "mmHg"}
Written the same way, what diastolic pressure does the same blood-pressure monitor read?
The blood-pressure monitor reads {"value": 64, "unit": "mmHg"}
